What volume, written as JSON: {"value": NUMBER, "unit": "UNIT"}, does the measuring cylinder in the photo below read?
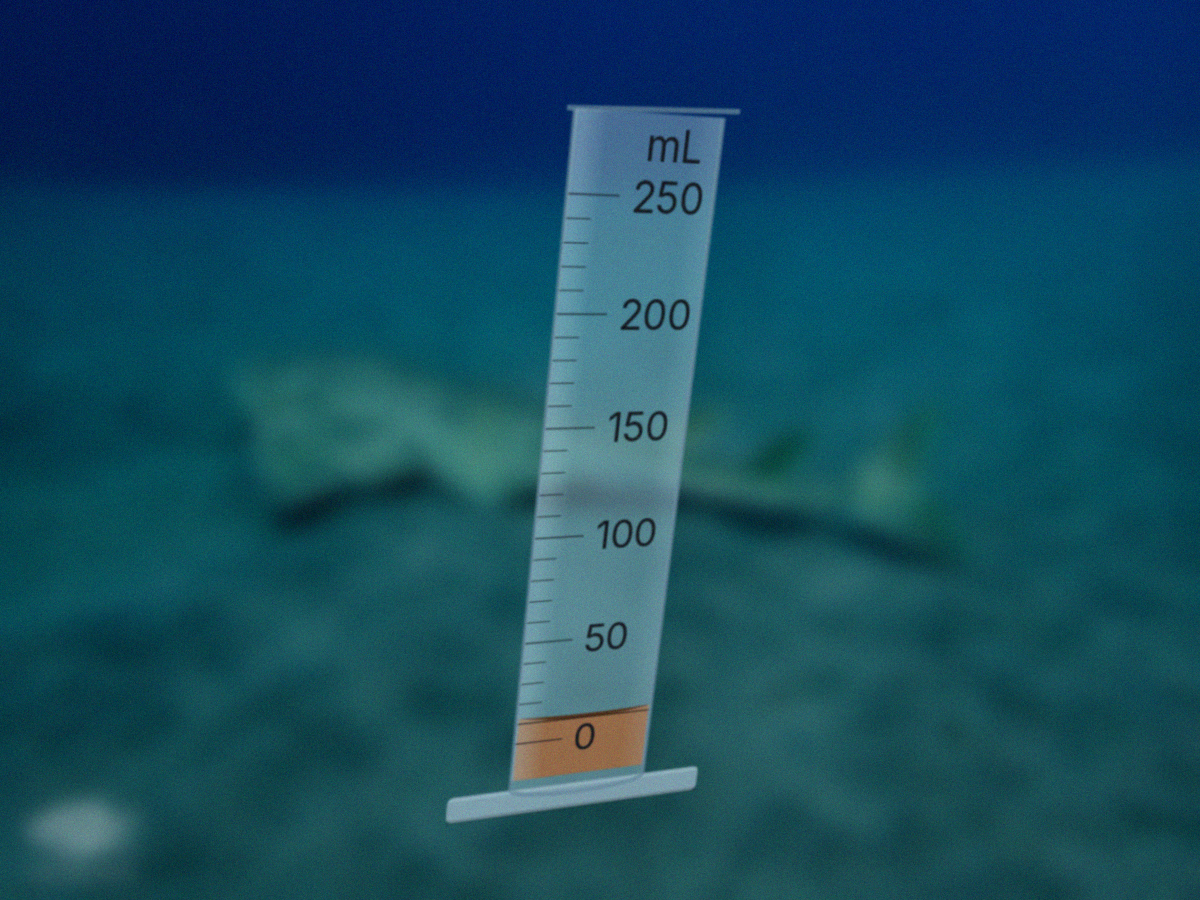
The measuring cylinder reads {"value": 10, "unit": "mL"}
